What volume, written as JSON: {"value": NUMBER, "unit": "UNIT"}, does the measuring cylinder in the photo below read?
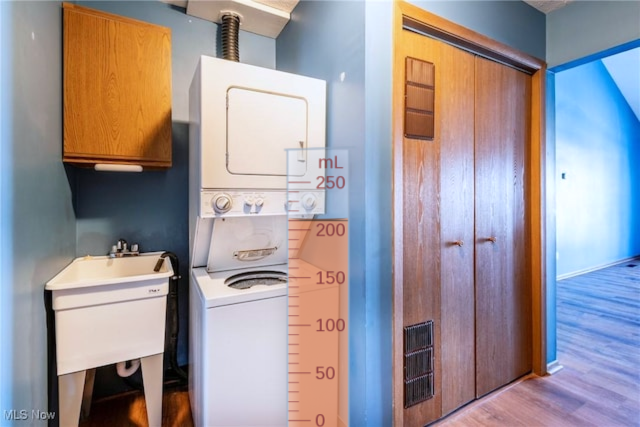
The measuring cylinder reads {"value": 210, "unit": "mL"}
